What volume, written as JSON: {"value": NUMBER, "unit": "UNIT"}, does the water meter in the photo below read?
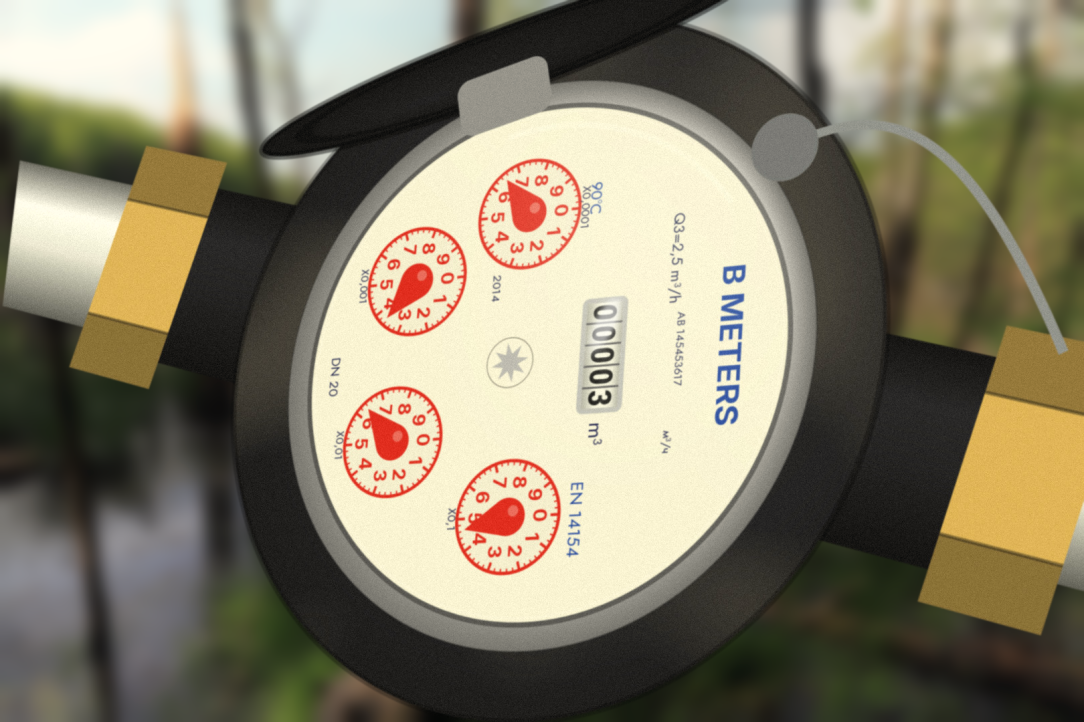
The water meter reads {"value": 3.4636, "unit": "m³"}
